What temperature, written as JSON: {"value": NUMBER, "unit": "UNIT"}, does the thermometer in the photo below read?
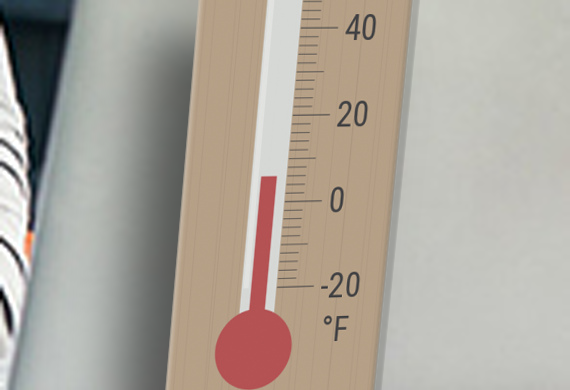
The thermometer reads {"value": 6, "unit": "°F"}
